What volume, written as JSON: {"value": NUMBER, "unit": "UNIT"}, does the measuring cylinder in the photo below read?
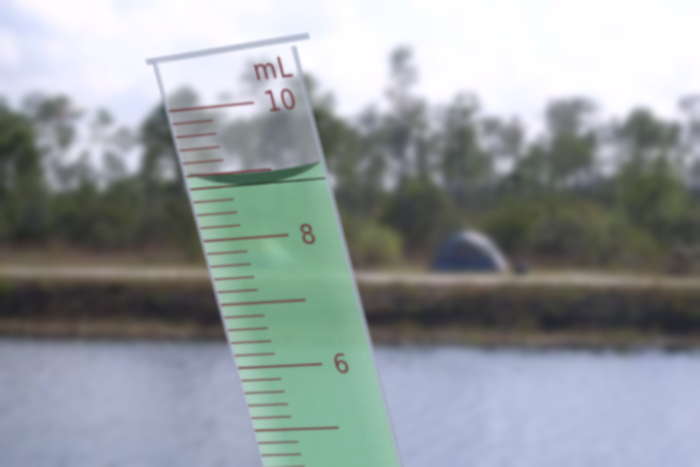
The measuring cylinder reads {"value": 8.8, "unit": "mL"}
